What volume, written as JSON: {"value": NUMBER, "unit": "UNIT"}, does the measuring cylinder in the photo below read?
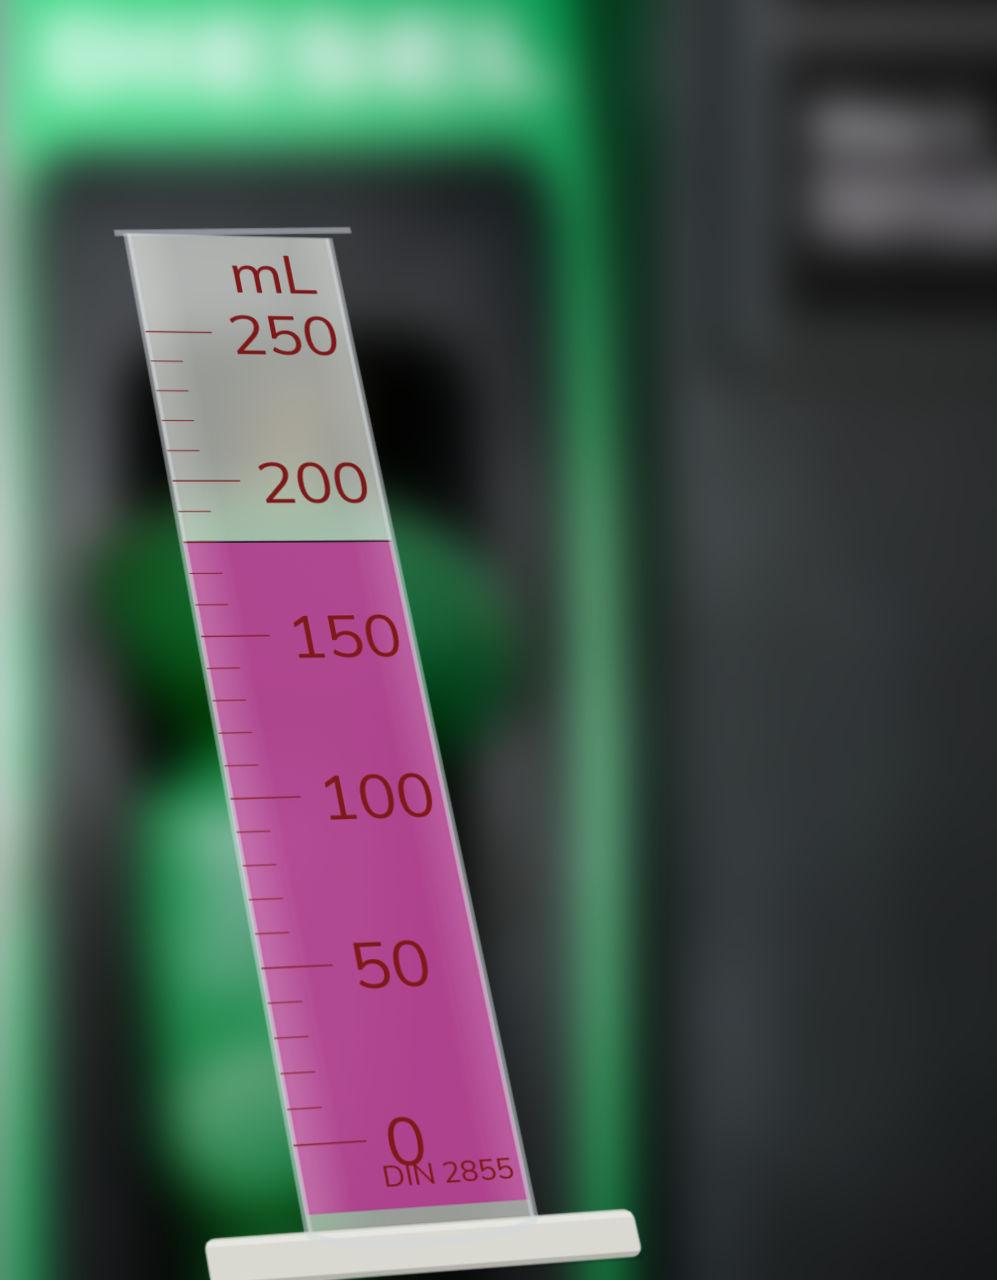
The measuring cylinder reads {"value": 180, "unit": "mL"}
